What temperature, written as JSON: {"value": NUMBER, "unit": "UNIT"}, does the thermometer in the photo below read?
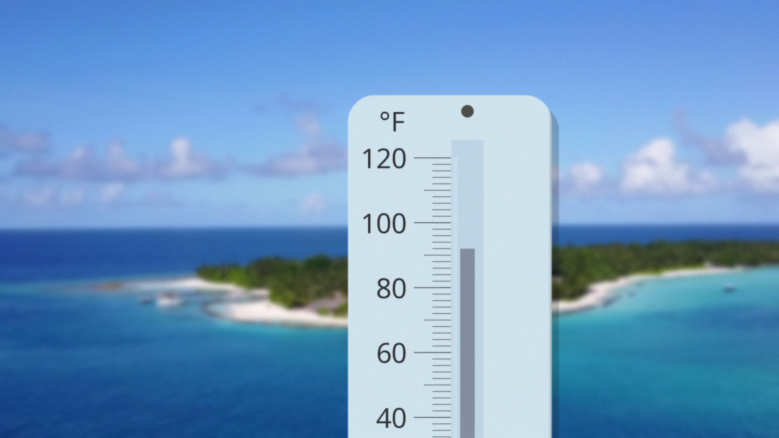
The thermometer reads {"value": 92, "unit": "°F"}
